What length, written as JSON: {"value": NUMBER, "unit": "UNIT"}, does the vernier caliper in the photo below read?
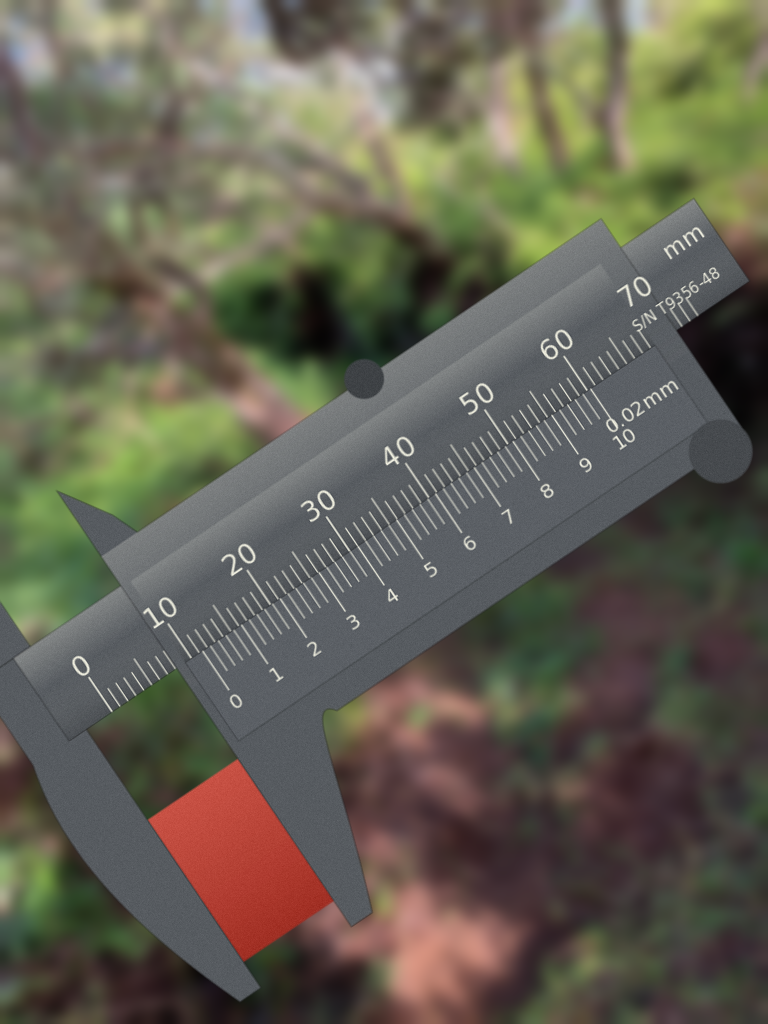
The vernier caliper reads {"value": 11.4, "unit": "mm"}
